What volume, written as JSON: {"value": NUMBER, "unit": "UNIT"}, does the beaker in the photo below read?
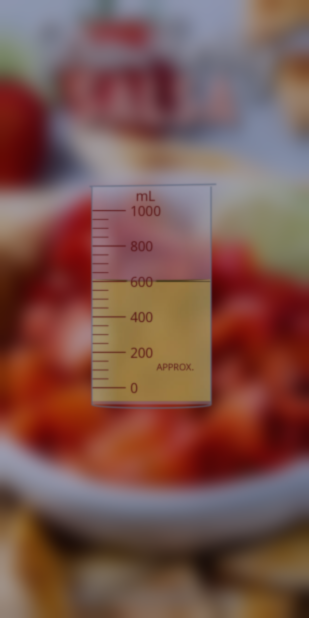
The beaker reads {"value": 600, "unit": "mL"}
